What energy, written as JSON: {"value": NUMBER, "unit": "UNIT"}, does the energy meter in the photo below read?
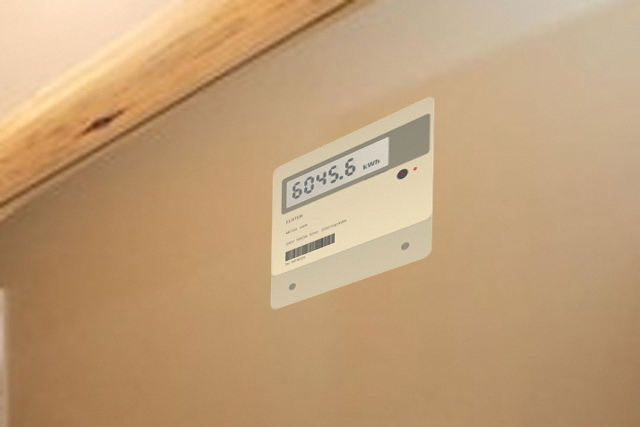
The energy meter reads {"value": 6045.6, "unit": "kWh"}
